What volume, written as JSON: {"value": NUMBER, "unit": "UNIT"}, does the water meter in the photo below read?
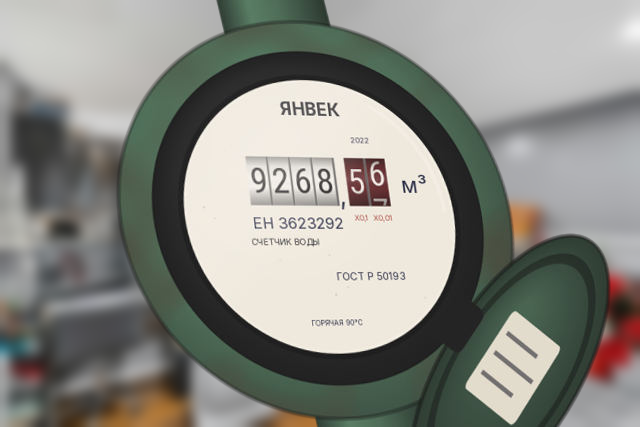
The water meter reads {"value": 9268.56, "unit": "m³"}
